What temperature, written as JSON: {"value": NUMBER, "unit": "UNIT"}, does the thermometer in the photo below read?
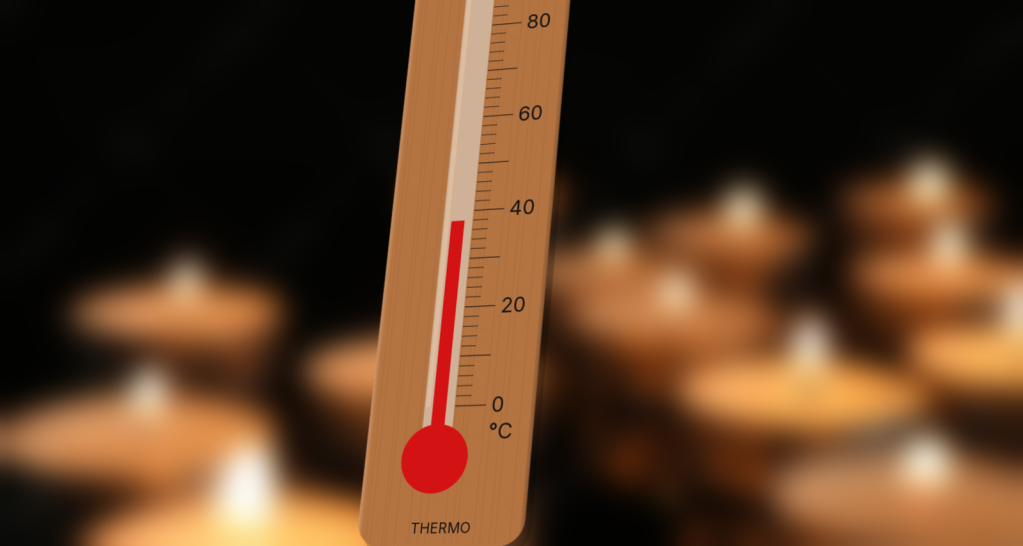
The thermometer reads {"value": 38, "unit": "°C"}
